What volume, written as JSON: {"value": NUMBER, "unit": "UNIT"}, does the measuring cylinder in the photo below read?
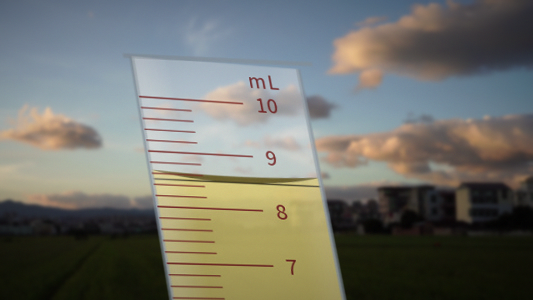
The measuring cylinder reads {"value": 8.5, "unit": "mL"}
